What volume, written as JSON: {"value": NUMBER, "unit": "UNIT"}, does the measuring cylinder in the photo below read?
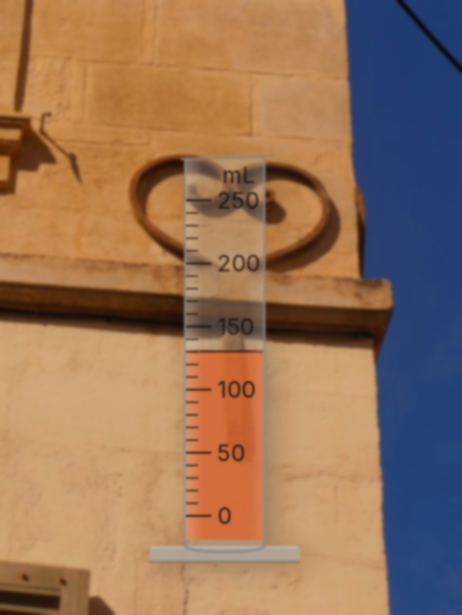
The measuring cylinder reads {"value": 130, "unit": "mL"}
